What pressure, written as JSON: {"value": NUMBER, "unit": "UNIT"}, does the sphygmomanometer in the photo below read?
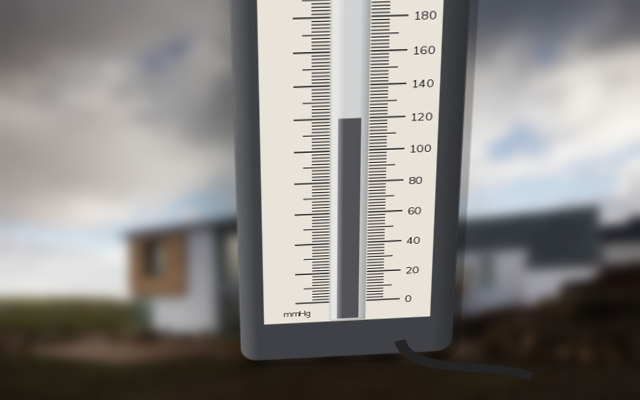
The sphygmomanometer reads {"value": 120, "unit": "mmHg"}
